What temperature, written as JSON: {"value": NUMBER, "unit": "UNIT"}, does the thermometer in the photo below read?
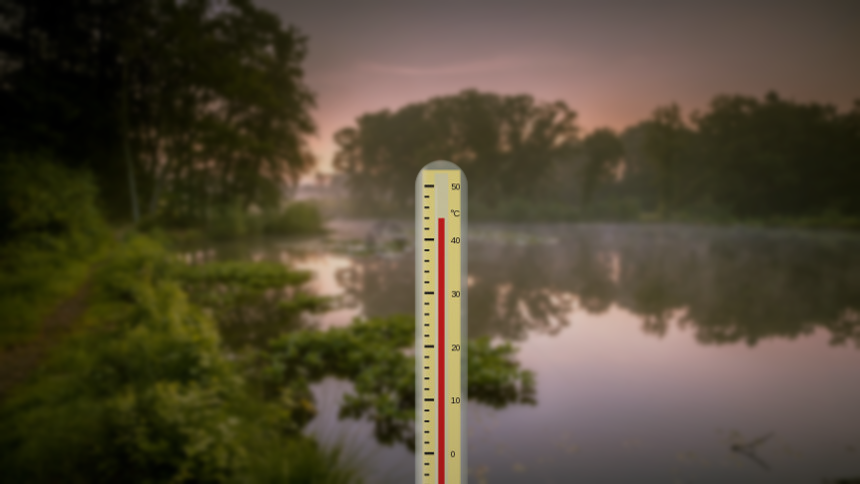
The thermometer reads {"value": 44, "unit": "°C"}
